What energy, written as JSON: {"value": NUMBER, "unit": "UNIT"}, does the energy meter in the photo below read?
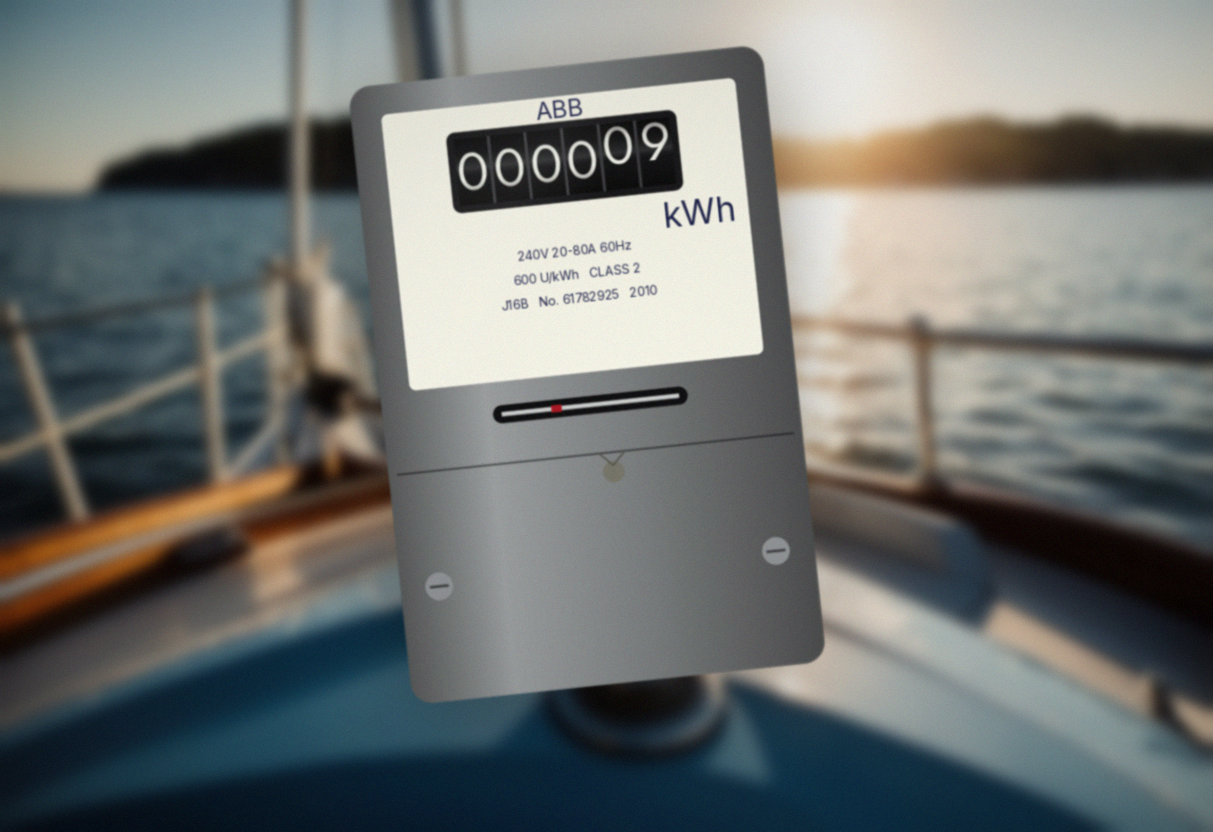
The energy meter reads {"value": 9, "unit": "kWh"}
